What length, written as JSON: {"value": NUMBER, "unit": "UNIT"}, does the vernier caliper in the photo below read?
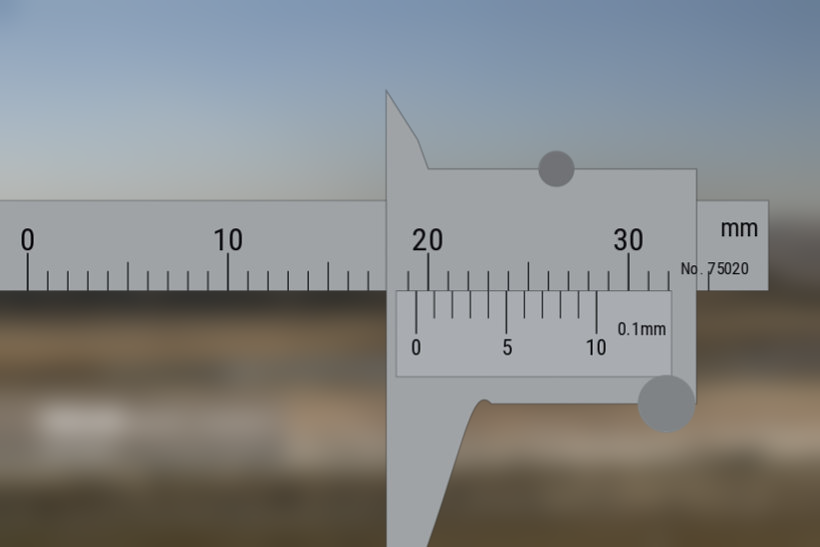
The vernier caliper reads {"value": 19.4, "unit": "mm"}
